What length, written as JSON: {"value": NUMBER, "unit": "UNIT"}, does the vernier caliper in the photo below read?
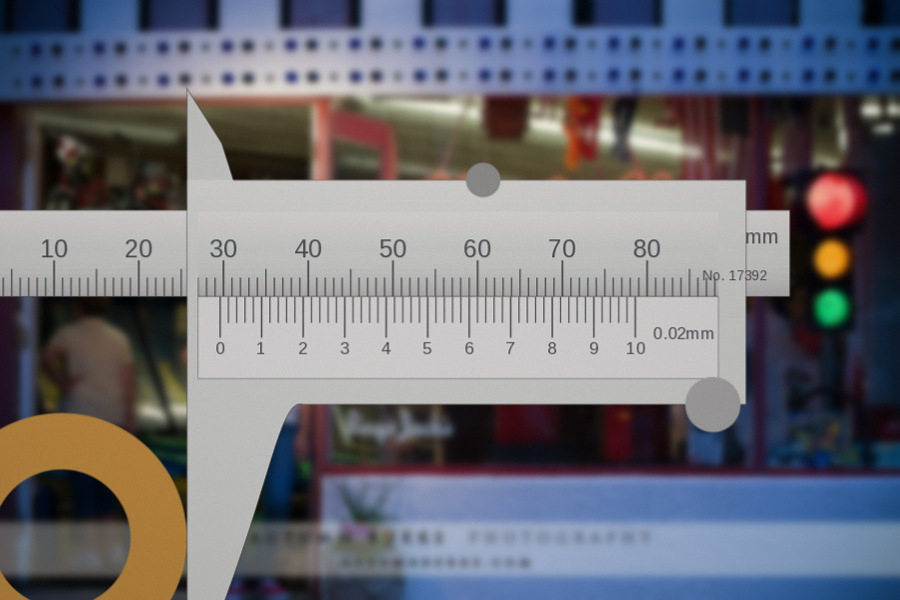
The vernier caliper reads {"value": 29.6, "unit": "mm"}
